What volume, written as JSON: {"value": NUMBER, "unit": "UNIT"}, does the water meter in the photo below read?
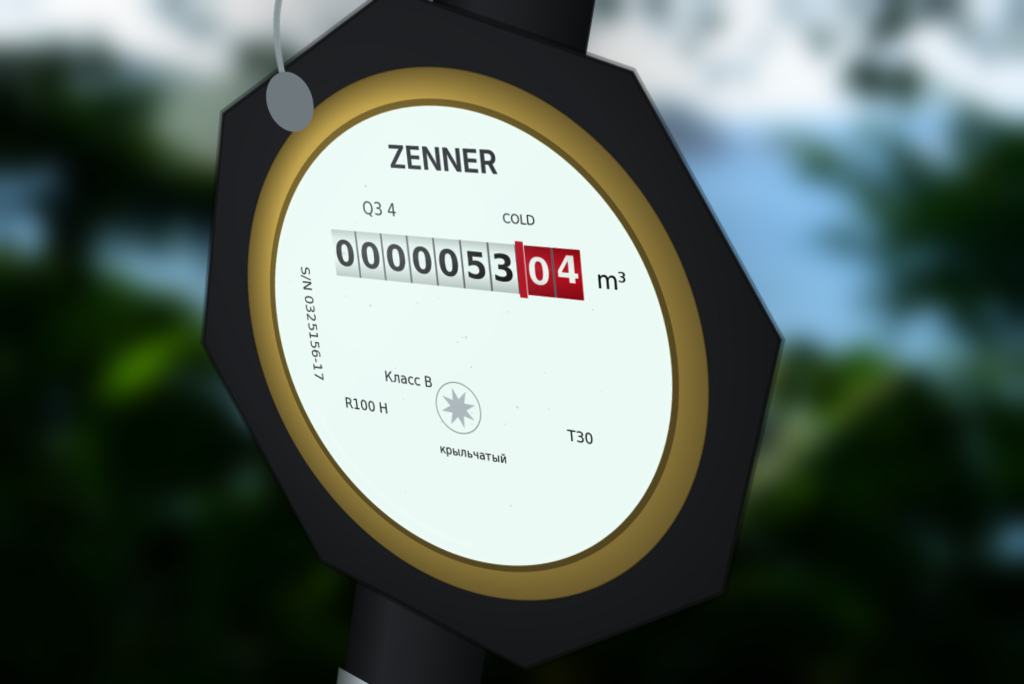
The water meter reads {"value": 53.04, "unit": "m³"}
